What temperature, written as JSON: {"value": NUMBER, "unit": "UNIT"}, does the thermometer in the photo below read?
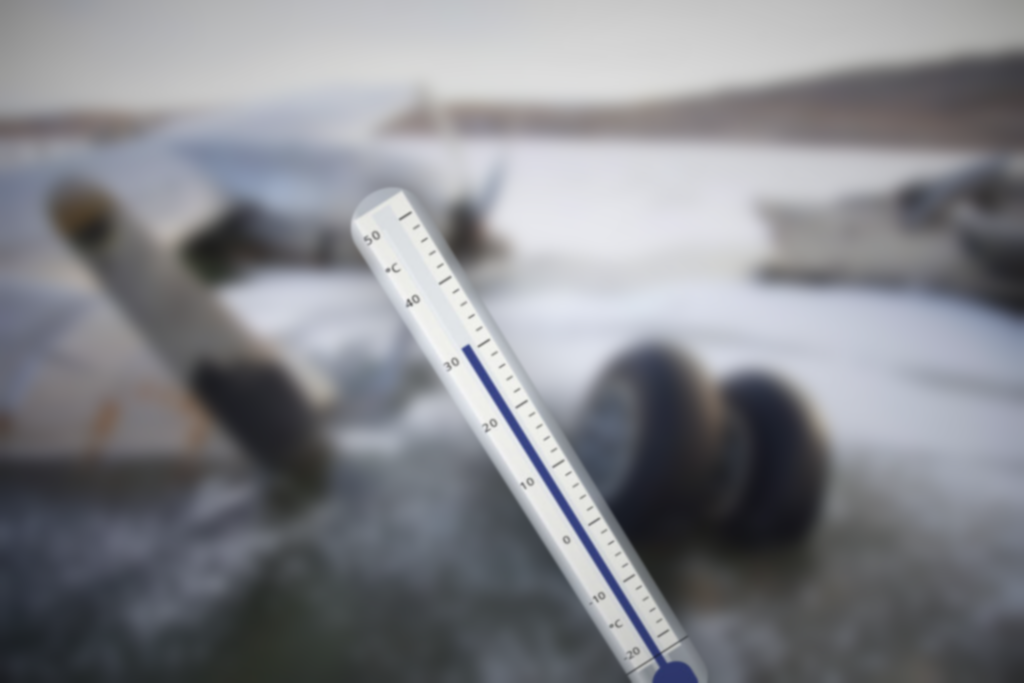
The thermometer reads {"value": 31, "unit": "°C"}
